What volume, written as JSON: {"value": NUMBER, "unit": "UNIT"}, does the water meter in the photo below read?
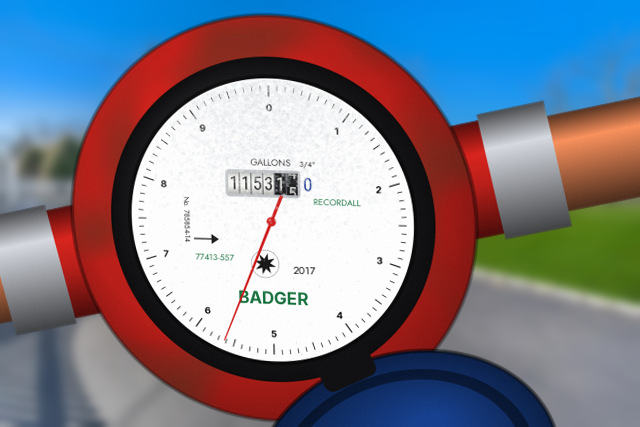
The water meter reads {"value": 1153145.6, "unit": "gal"}
